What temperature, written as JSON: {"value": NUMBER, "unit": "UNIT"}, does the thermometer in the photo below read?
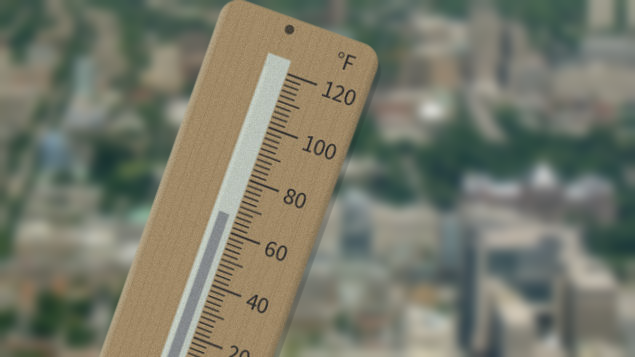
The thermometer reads {"value": 66, "unit": "°F"}
